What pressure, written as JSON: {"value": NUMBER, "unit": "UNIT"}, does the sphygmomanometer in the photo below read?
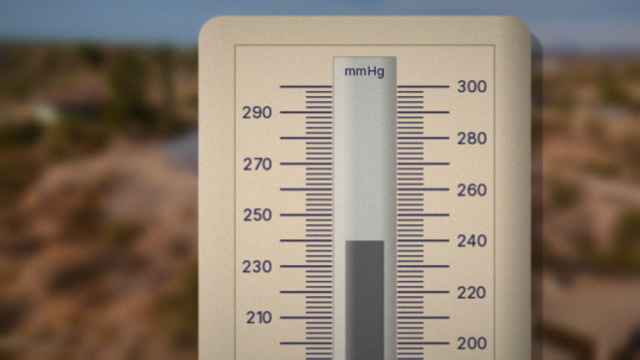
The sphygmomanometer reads {"value": 240, "unit": "mmHg"}
